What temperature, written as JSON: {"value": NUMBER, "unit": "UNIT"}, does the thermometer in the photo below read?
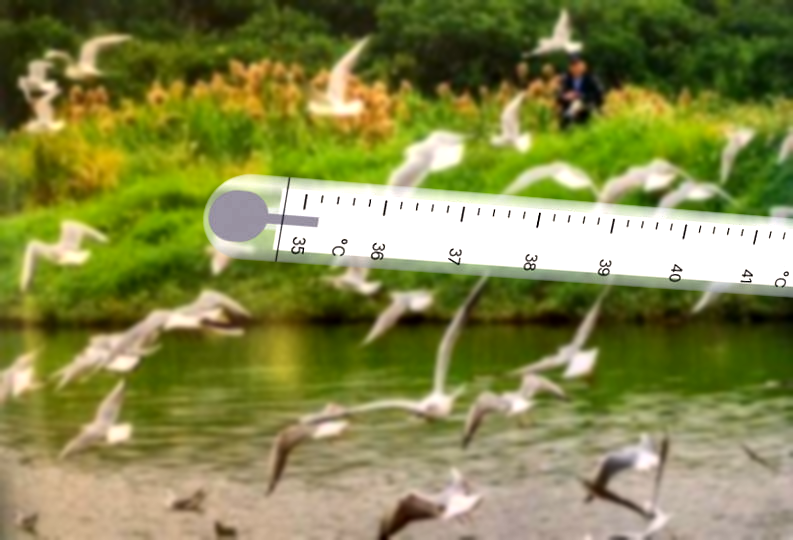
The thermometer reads {"value": 35.2, "unit": "°C"}
